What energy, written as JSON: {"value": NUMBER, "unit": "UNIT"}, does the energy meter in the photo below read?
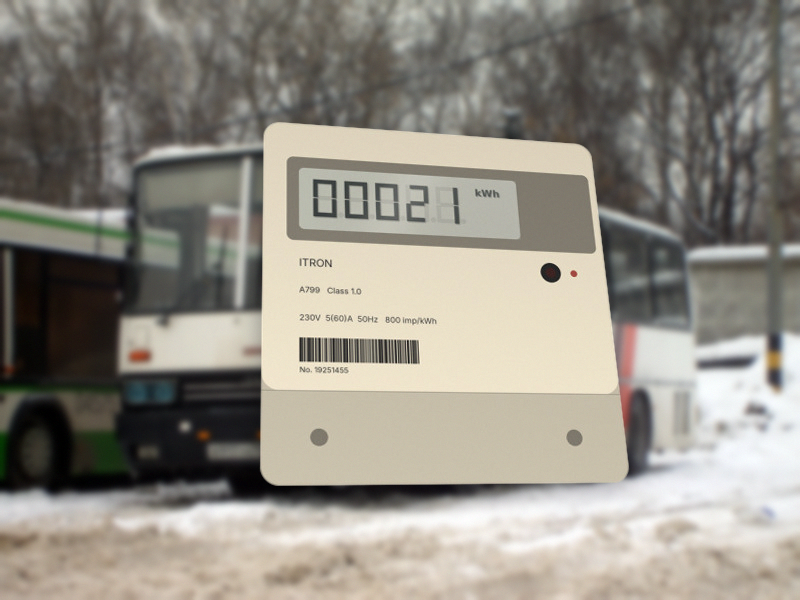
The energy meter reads {"value": 21, "unit": "kWh"}
